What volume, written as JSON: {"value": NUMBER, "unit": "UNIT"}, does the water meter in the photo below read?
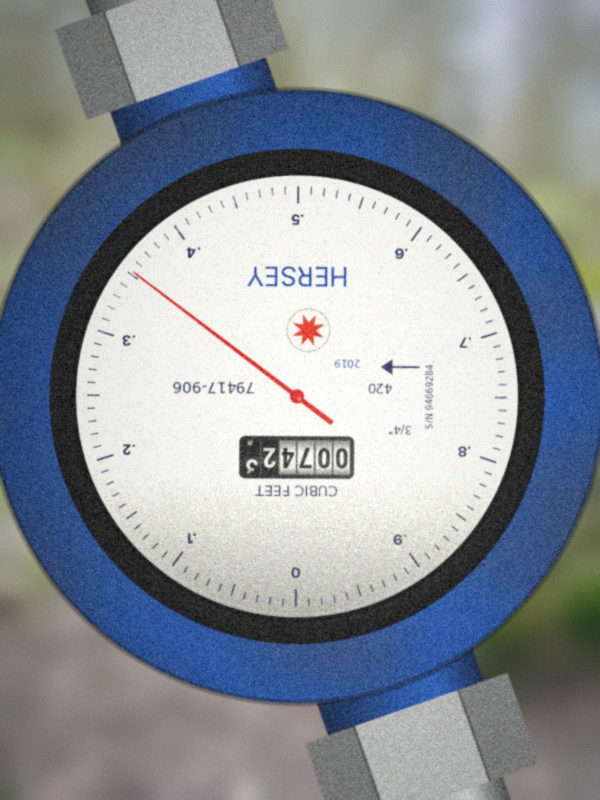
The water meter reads {"value": 7423.35, "unit": "ft³"}
